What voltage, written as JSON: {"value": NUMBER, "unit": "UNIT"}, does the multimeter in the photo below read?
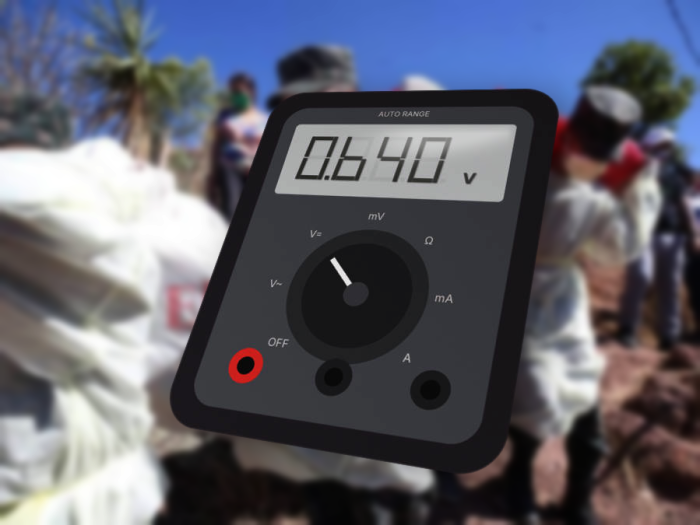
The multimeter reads {"value": 0.640, "unit": "V"}
